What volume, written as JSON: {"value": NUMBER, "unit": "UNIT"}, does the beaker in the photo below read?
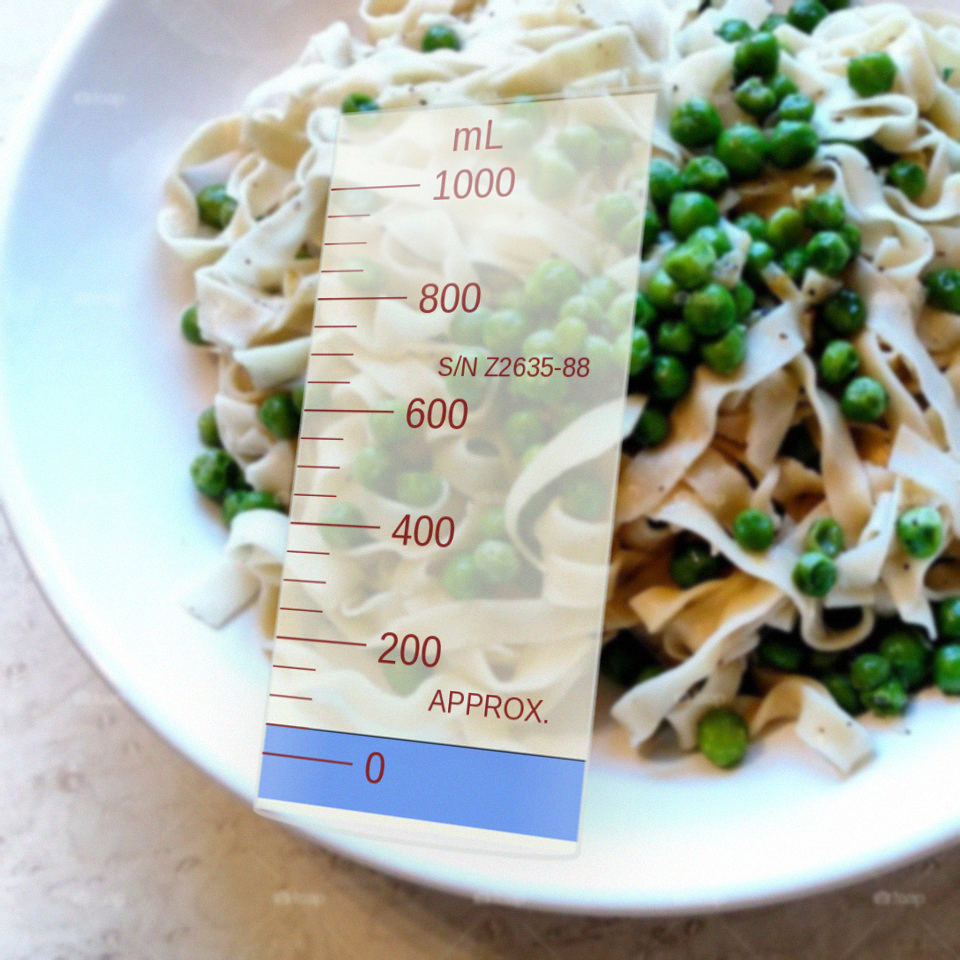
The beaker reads {"value": 50, "unit": "mL"}
